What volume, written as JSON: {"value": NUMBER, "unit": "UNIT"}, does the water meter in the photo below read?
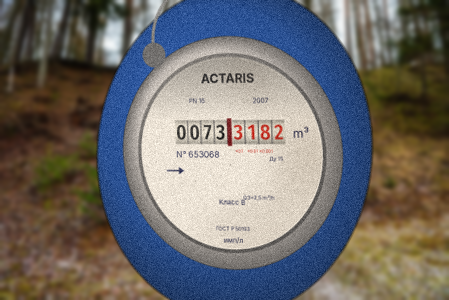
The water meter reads {"value": 73.3182, "unit": "m³"}
